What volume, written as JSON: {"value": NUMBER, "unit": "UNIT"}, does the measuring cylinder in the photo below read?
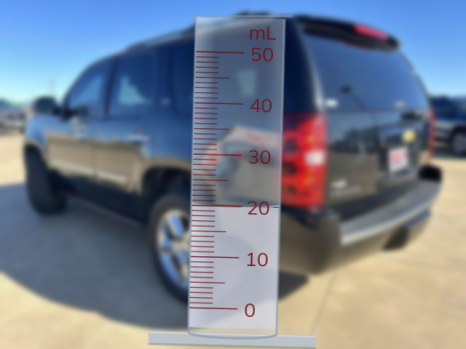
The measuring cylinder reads {"value": 20, "unit": "mL"}
